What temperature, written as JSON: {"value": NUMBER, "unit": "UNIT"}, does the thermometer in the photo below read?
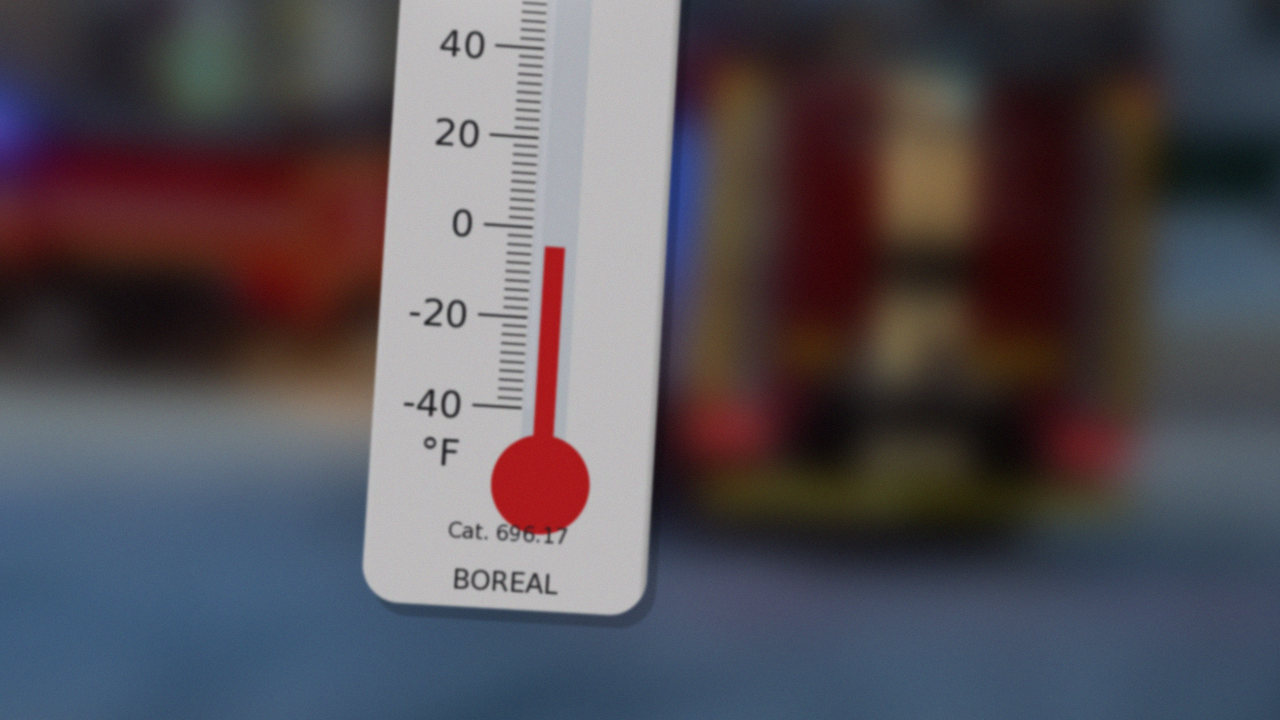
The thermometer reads {"value": -4, "unit": "°F"}
